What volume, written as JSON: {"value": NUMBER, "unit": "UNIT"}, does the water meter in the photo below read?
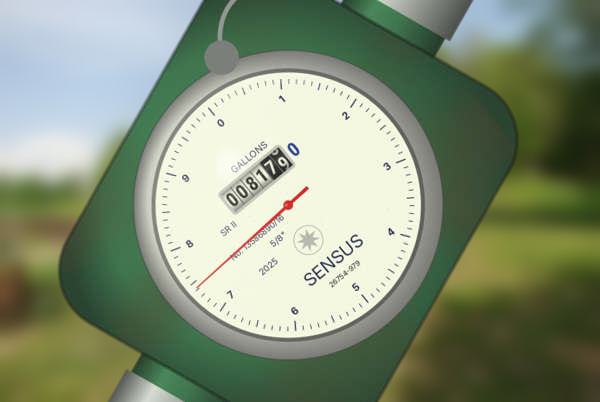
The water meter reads {"value": 81787.4, "unit": "gal"}
